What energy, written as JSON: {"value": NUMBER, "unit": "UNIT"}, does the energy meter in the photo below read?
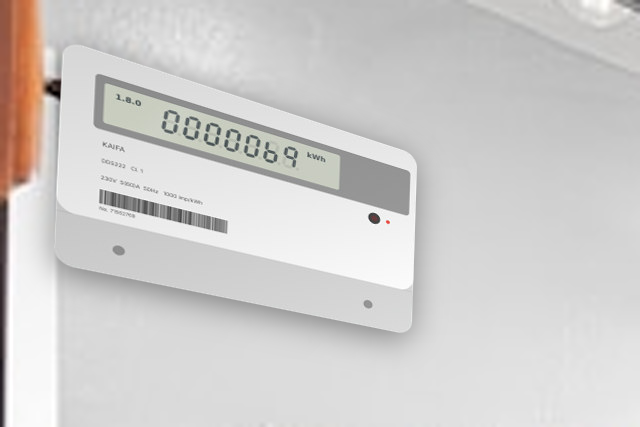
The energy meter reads {"value": 69, "unit": "kWh"}
